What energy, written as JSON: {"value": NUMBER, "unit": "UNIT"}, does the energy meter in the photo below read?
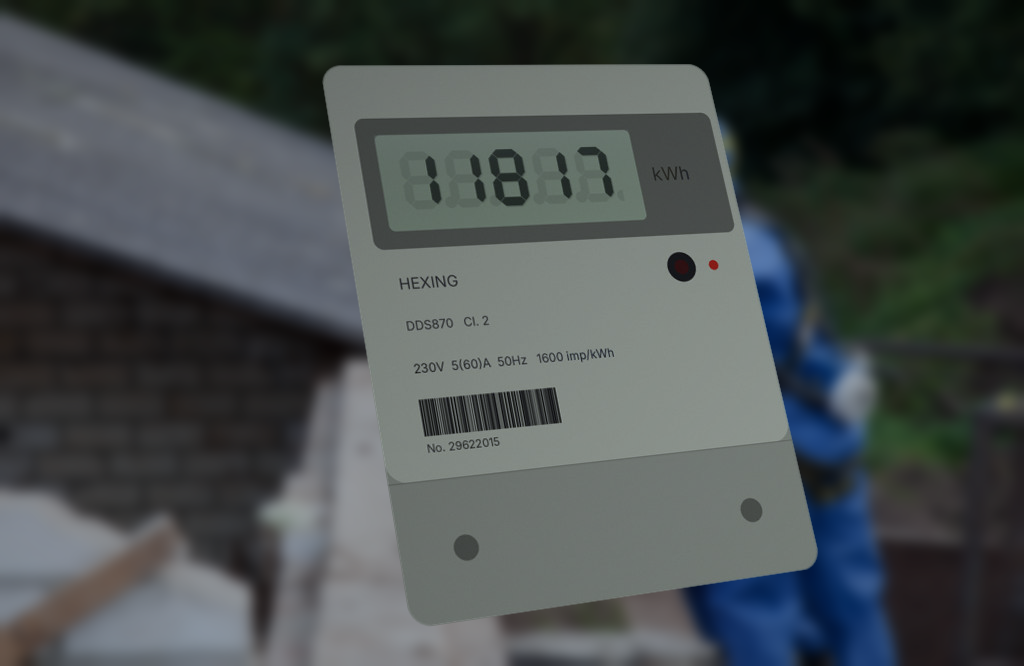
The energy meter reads {"value": 11817, "unit": "kWh"}
